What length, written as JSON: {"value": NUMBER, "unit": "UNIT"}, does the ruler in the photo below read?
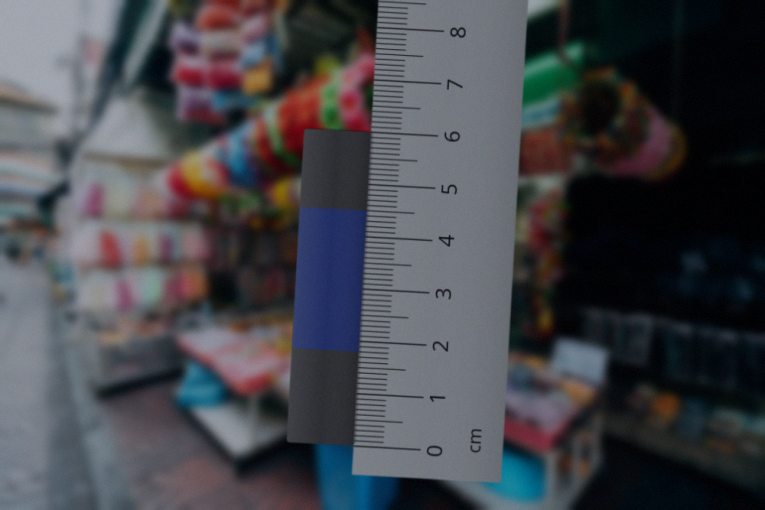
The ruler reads {"value": 6, "unit": "cm"}
